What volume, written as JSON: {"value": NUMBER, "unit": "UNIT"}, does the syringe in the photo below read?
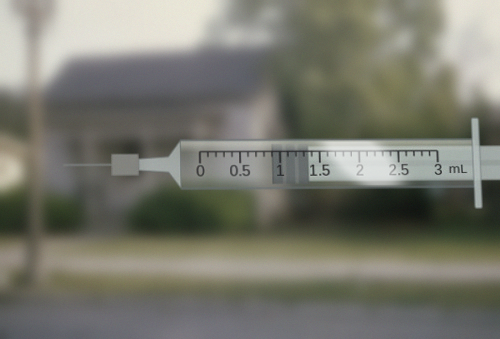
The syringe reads {"value": 0.9, "unit": "mL"}
